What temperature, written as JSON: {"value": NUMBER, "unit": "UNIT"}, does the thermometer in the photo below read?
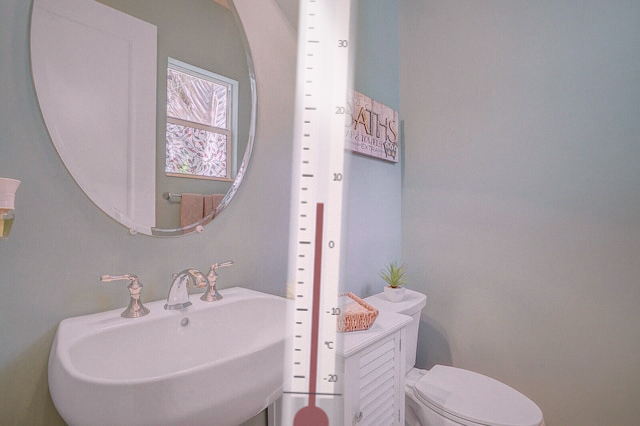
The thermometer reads {"value": 6, "unit": "°C"}
